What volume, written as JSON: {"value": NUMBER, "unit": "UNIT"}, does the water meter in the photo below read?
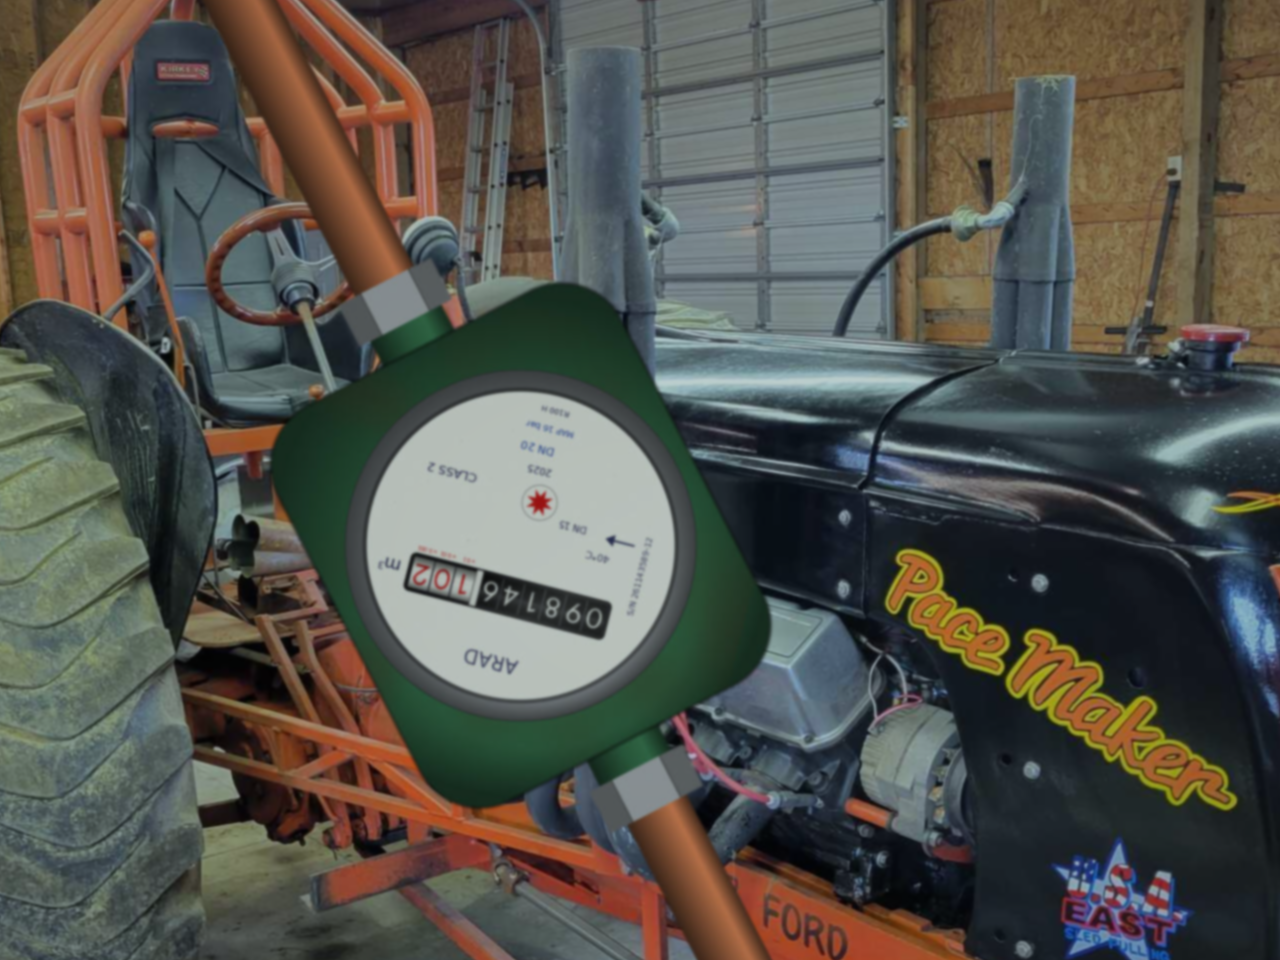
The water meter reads {"value": 98146.102, "unit": "m³"}
